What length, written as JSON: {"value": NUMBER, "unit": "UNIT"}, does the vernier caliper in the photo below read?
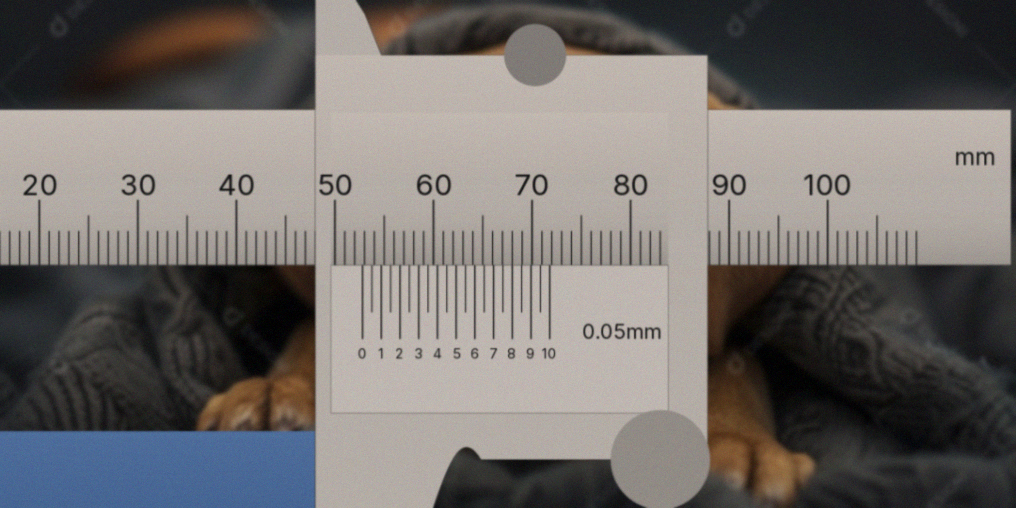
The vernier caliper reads {"value": 52.8, "unit": "mm"}
